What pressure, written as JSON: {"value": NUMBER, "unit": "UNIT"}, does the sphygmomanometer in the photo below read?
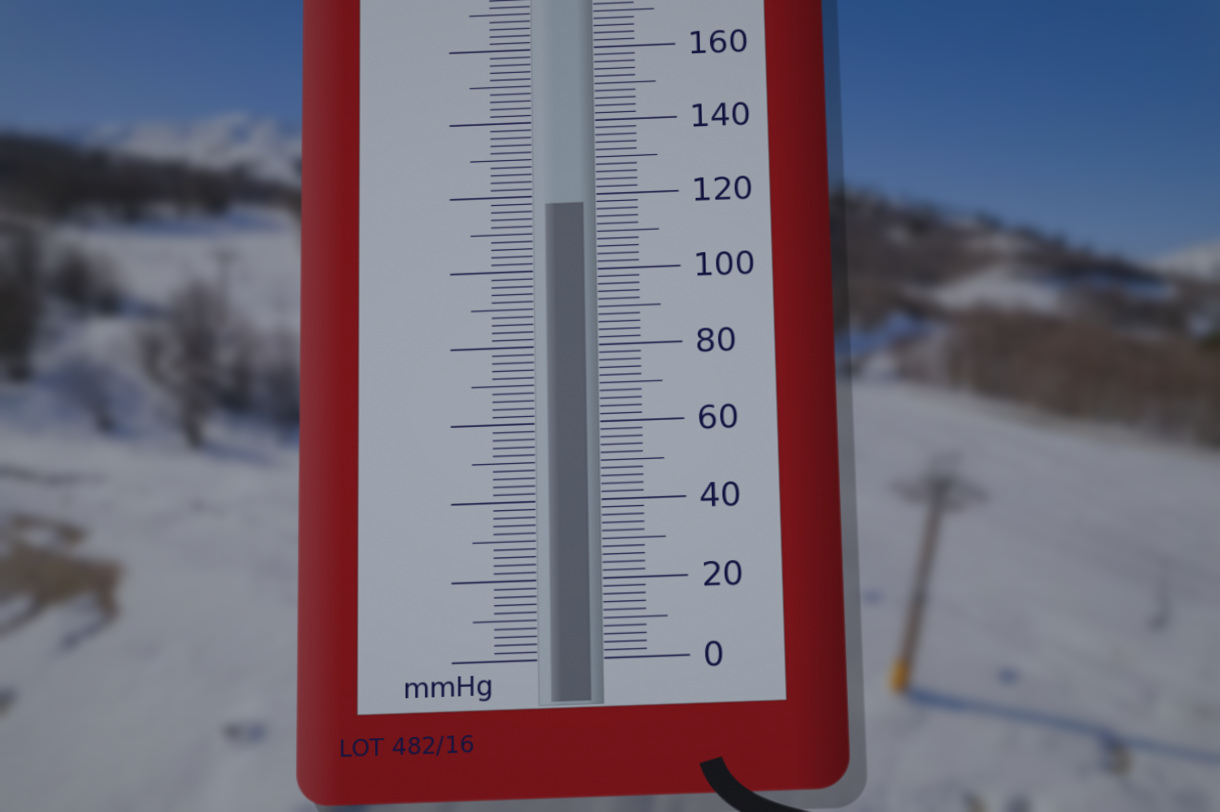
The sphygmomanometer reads {"value": 118, "unit": "mmHg"}
